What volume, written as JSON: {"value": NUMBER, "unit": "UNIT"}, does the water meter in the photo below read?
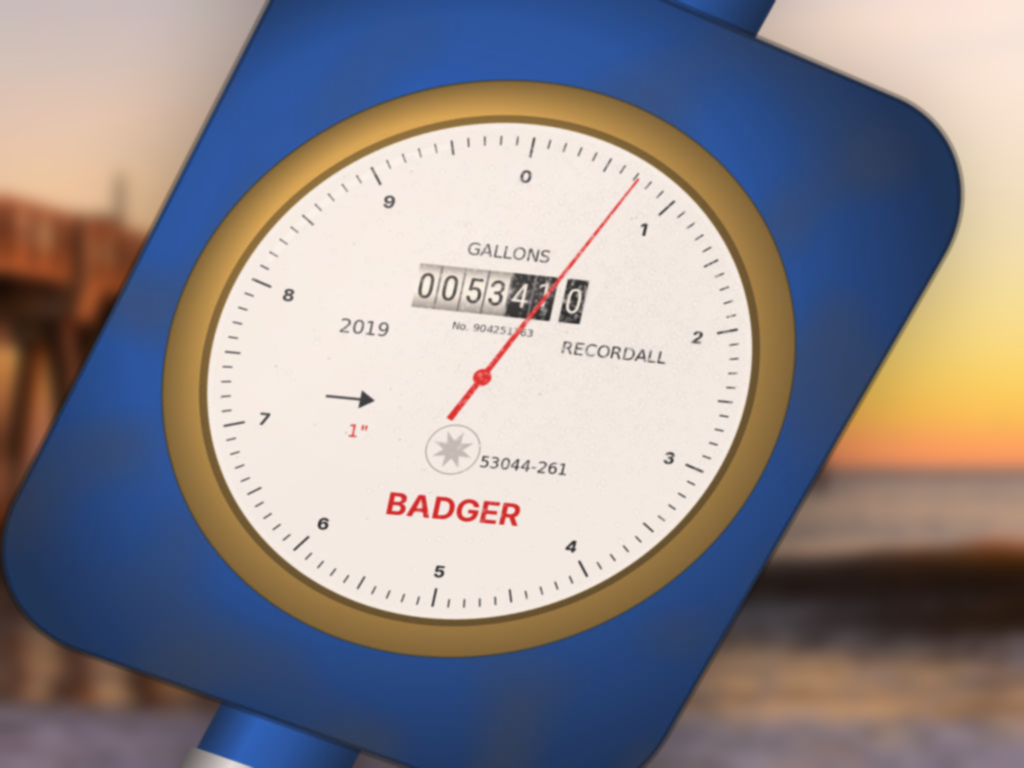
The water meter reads {"value": 53410.7, "unit": "gal"}
